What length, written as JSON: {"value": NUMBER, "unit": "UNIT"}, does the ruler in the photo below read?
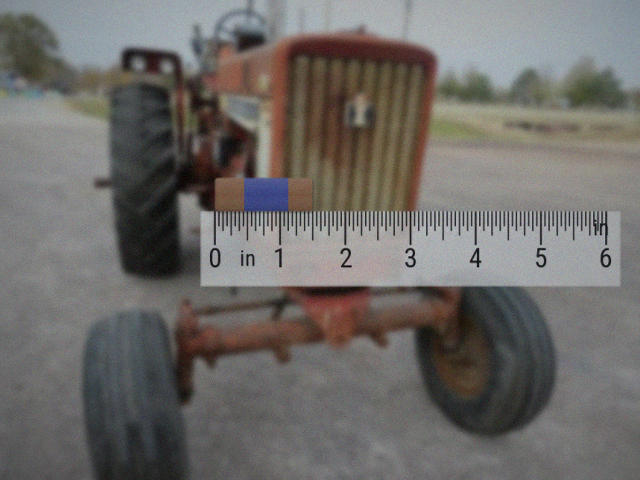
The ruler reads {"value": 1.5, "unit": "in"}
